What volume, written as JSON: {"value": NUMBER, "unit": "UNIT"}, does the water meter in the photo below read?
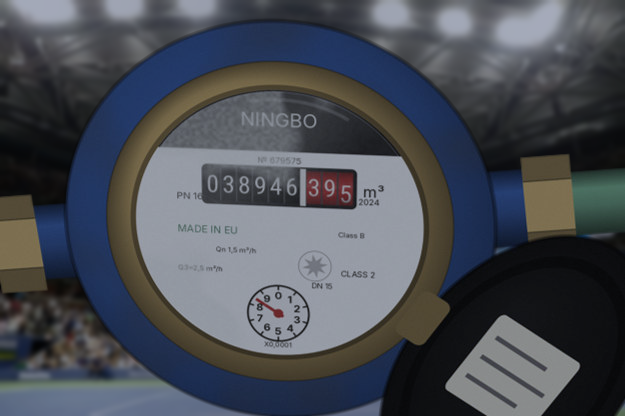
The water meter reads {"value": 38946.3948, "unit": "m³"}
